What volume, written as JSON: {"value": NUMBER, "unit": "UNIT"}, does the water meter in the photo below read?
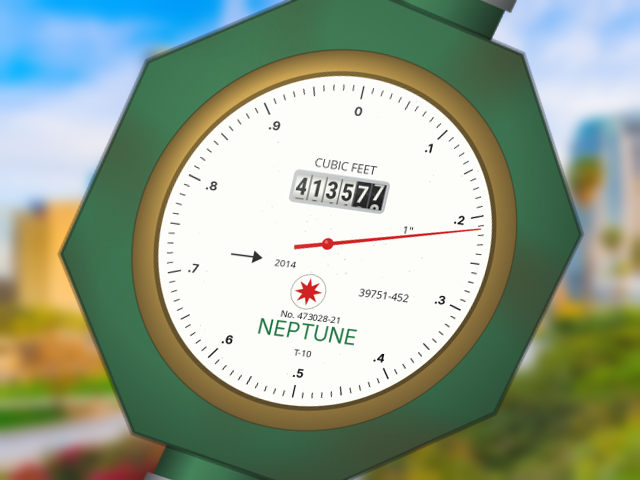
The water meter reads {"value": 413577.21, "unit": "ft³"}
